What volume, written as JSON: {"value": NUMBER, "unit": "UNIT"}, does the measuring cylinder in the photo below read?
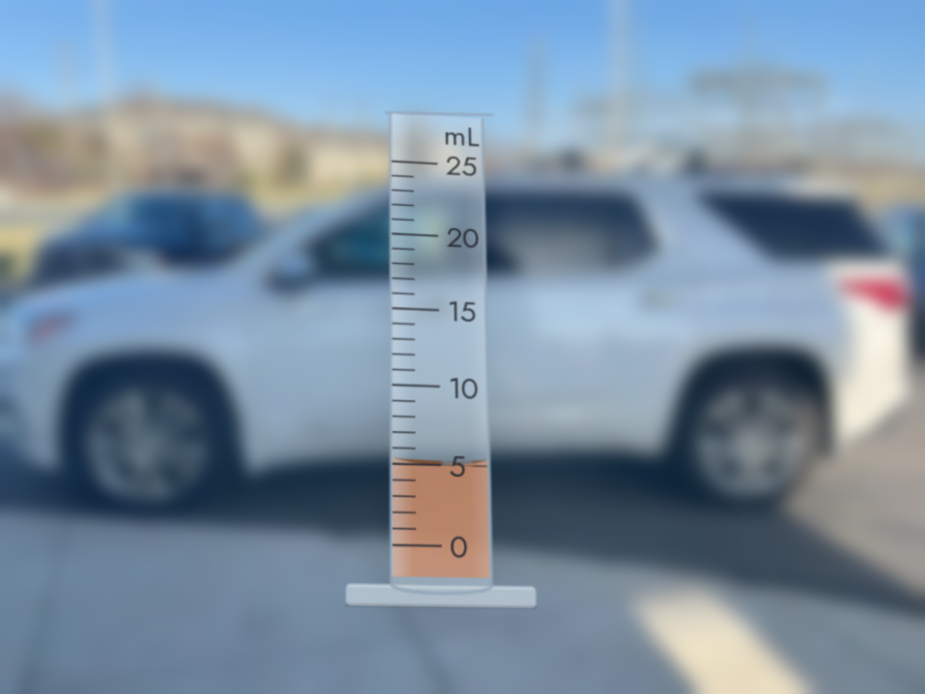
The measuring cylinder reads {"value": 5, "unit": "mL"}
